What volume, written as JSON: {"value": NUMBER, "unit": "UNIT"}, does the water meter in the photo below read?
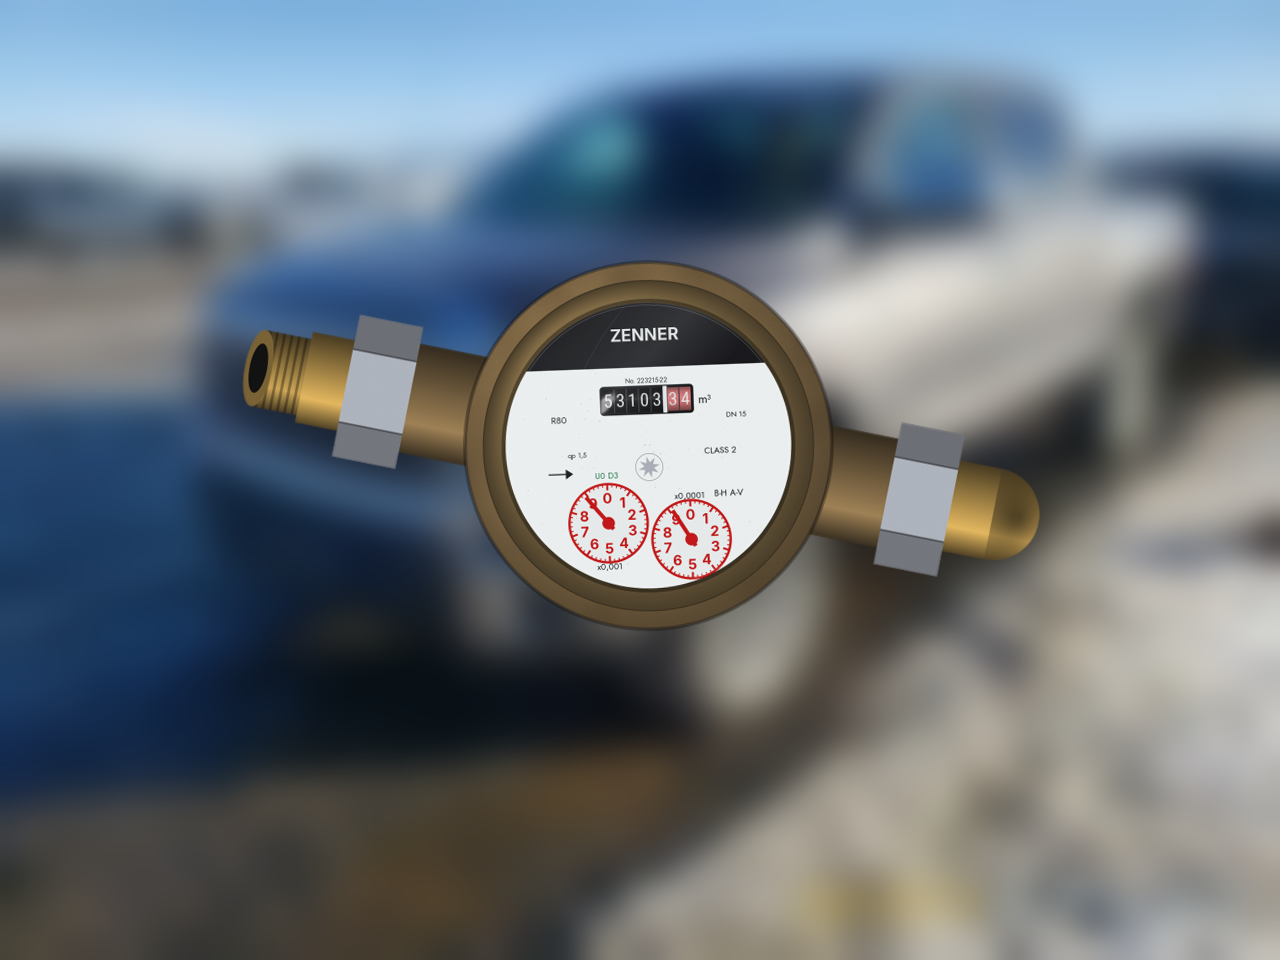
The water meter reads {"value": 53103.3489, "unit": "m³"}
